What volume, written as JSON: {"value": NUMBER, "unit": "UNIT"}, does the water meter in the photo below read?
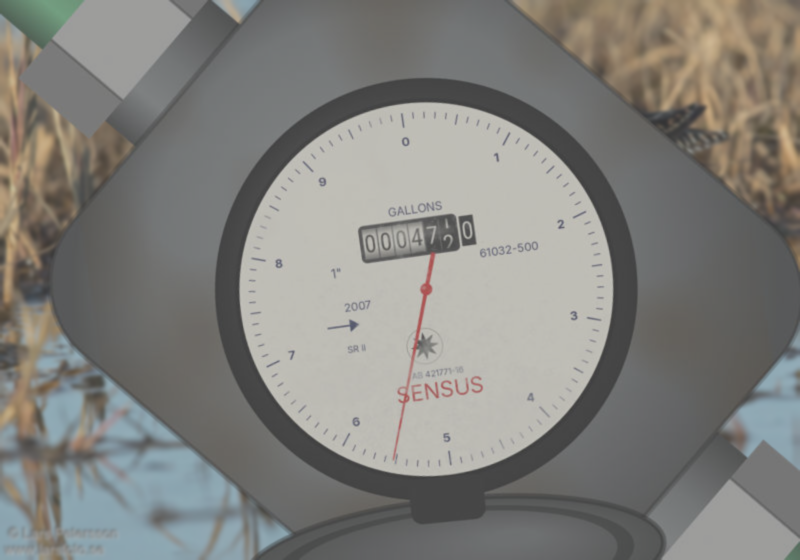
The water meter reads {"value": 4715.5, "unit": "gal"}
